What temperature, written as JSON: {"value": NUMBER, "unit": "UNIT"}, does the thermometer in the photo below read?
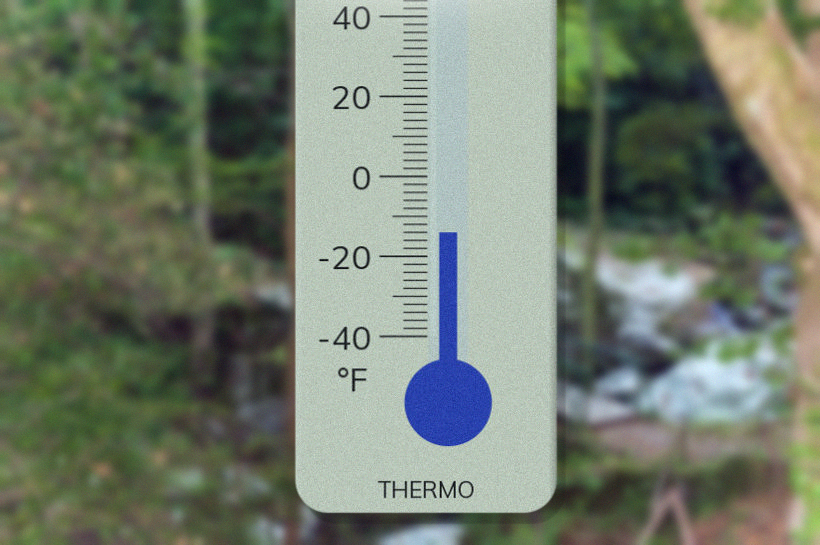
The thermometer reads {"value": -14, "unit": "°F"}
